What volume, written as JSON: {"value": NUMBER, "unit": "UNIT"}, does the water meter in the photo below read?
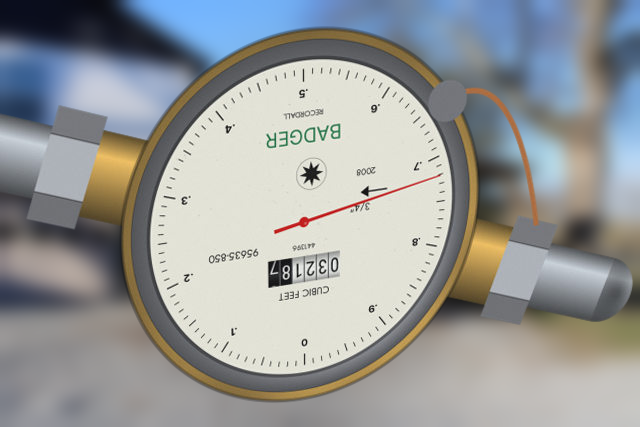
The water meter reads {"value": 32186.72, "unit": "ft³"}
